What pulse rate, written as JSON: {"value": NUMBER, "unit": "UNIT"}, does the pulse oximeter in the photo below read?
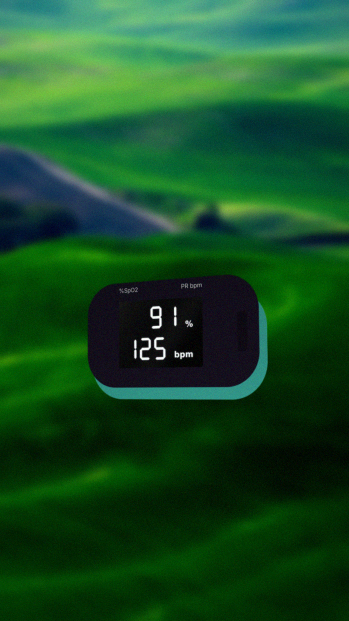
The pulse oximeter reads {"value": 125, "unit": "bpm"}
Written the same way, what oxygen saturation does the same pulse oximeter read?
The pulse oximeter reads {"value": 91, "unit": "%"}
